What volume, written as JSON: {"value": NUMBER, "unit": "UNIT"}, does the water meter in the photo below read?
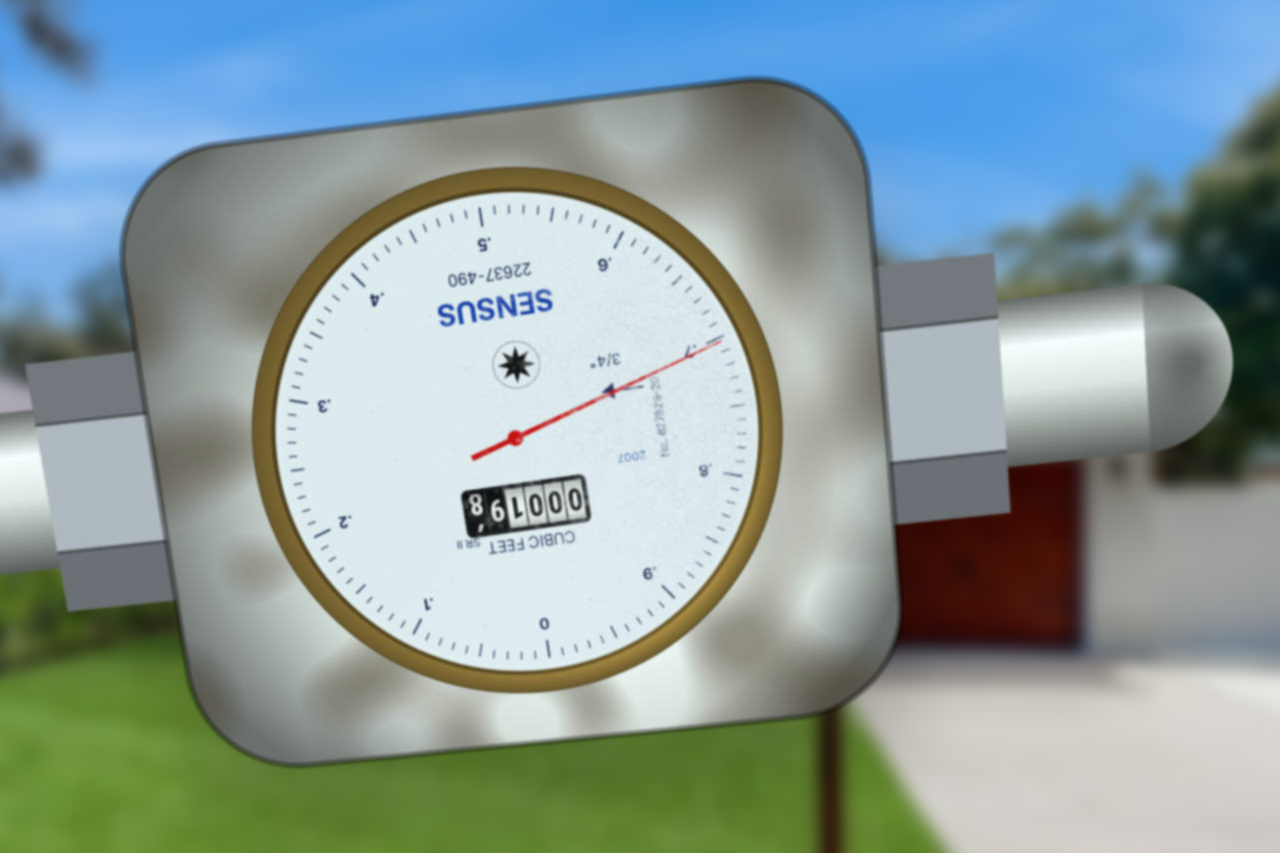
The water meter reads {"value": 197.70, "unit": "ft³"}
